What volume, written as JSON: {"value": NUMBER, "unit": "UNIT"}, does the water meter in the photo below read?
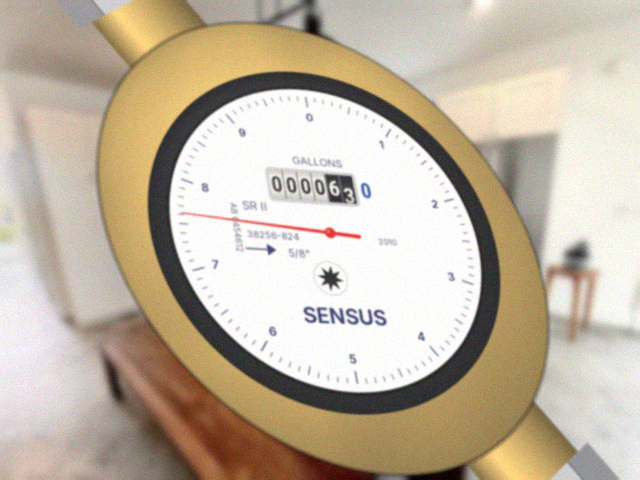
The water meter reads {"value": 627.6, "unit": "gal"}
